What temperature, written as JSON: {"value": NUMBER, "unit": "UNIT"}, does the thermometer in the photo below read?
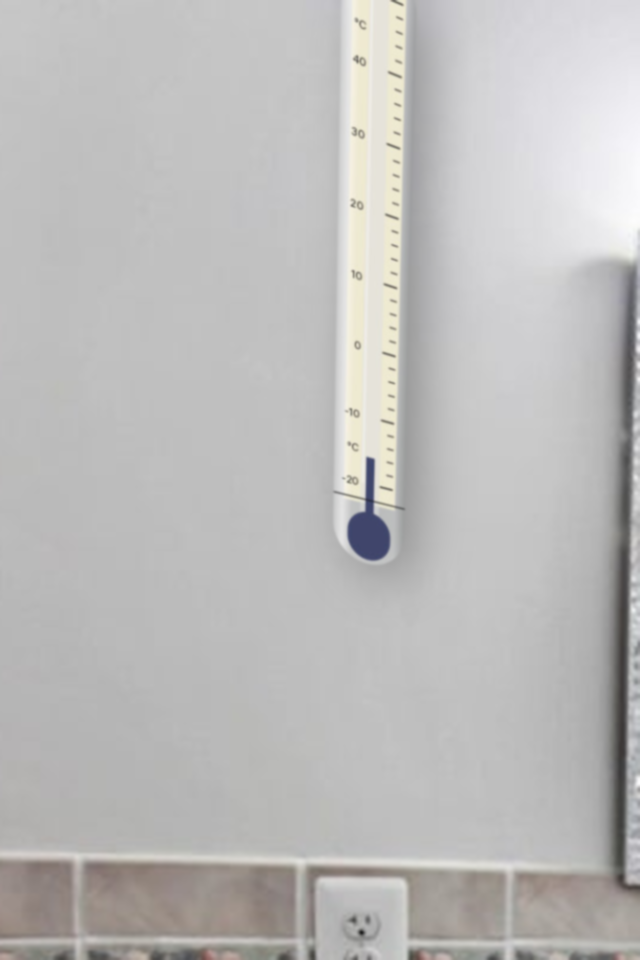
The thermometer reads {"value": -16, "unit": "°C"}
